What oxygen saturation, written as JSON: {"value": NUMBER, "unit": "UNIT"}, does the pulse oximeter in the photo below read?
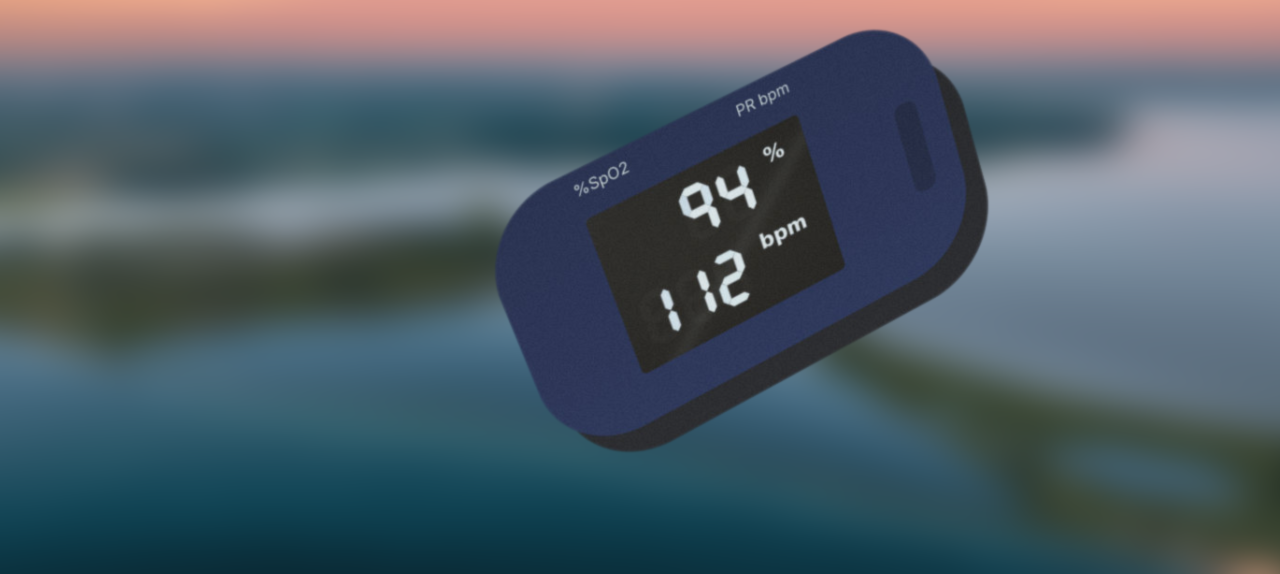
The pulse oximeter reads {"value": 94, "unit": "%"}
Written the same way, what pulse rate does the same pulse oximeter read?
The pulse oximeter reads {"value": 112, "unit": "bpm"}
